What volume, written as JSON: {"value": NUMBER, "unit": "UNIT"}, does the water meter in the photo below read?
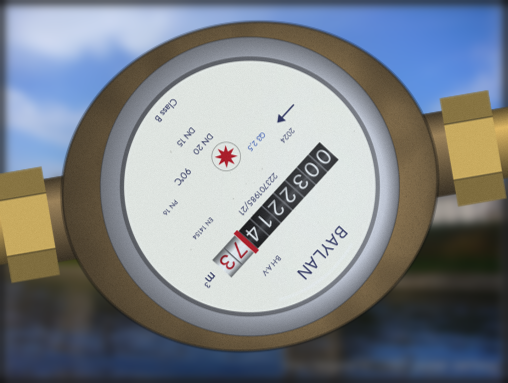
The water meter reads {"value": 32214.73, "unit": "m³"}
